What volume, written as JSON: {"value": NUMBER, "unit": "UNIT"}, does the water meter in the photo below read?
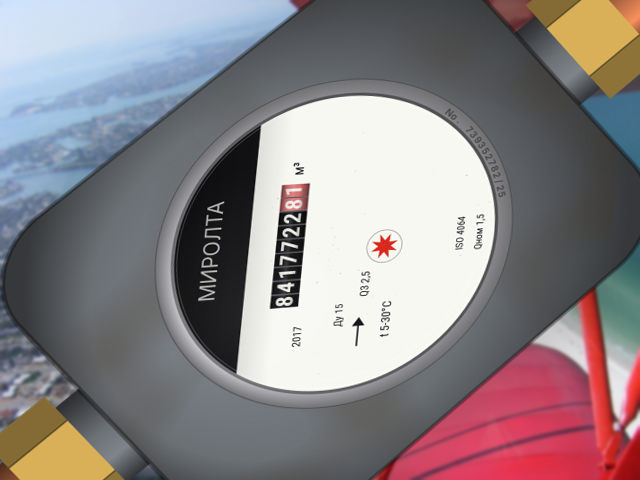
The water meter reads {"value": 8417722.81, "unit": "m³"}
